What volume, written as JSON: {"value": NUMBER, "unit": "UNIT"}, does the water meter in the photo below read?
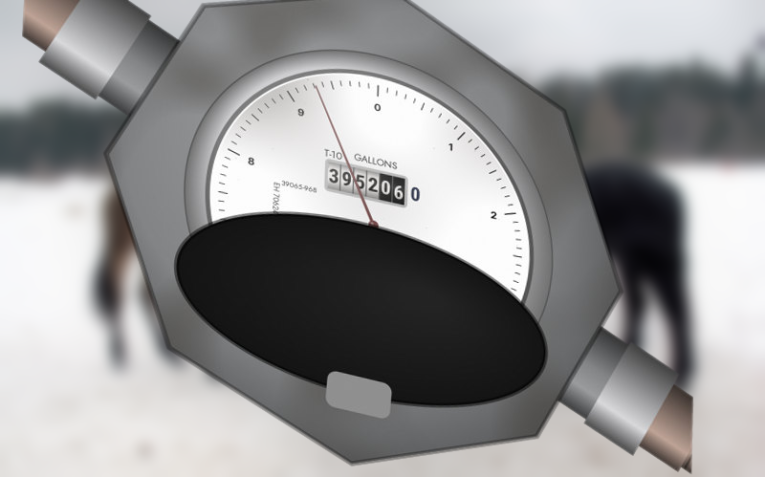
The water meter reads {"value": 3952059.3, "unit": "gal"}
